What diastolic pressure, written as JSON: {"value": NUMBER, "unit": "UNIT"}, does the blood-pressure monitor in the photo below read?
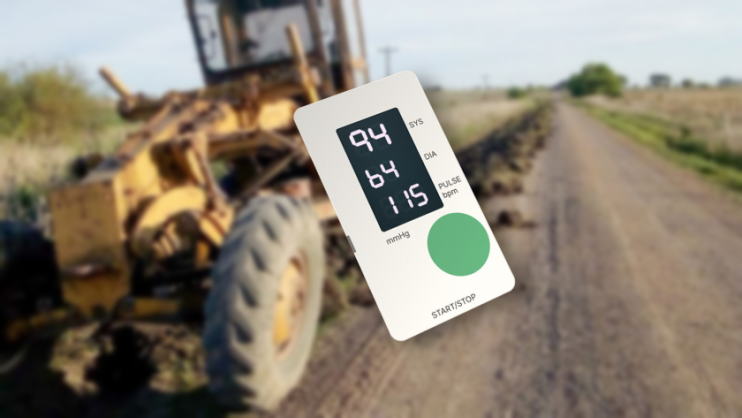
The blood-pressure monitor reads {"value": 64, "unit": "mmHg"}
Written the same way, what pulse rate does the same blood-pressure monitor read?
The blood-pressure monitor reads {"value": 115, "unit": "bpm"}
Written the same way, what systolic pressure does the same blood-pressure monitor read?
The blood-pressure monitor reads {"value": 94, "unit": "mmHg"}
